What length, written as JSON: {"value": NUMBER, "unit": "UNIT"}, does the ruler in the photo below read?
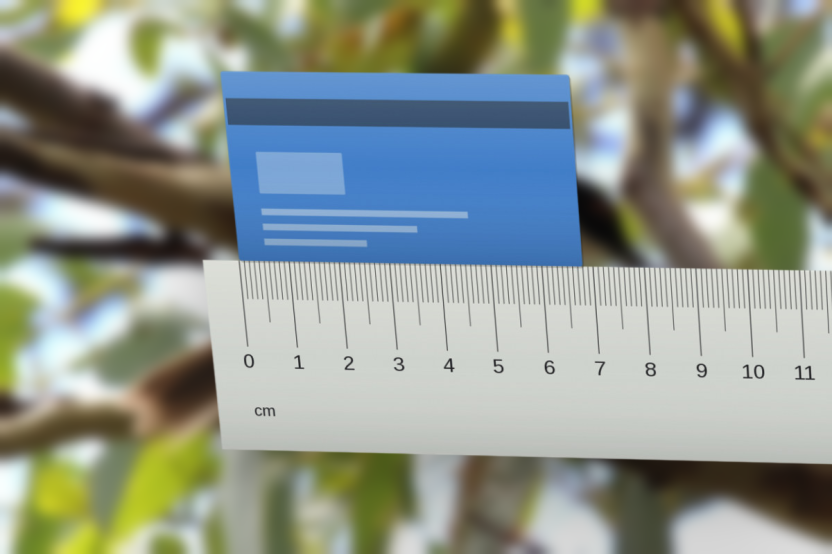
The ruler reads {"value": 6.8, "unit": "cm"}
